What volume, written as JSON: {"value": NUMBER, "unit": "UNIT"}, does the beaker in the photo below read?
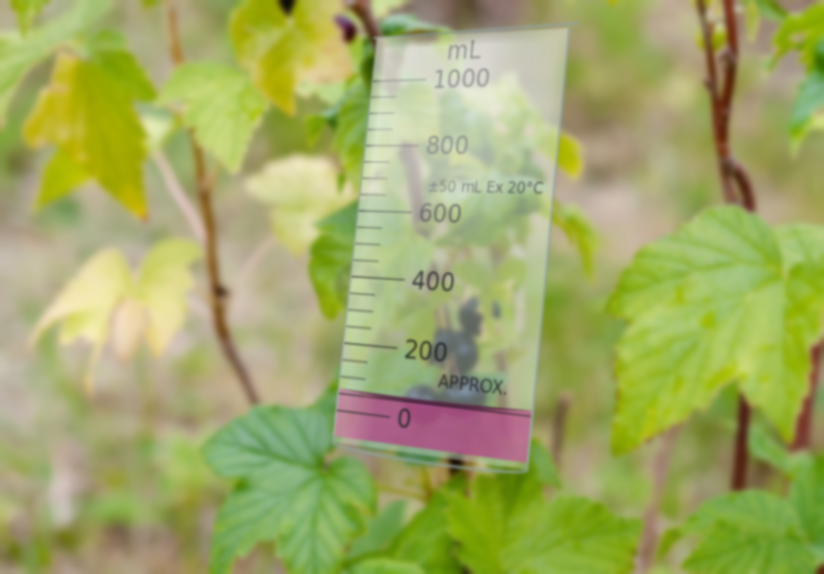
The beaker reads {"value": 50, "unit": "mL"}
